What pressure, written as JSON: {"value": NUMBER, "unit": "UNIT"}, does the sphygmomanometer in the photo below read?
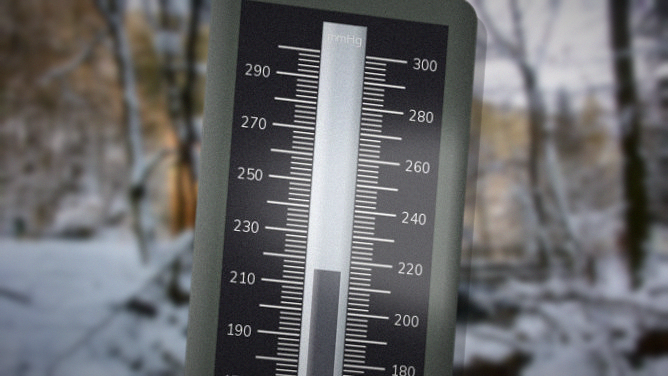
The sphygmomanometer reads {"value": 216, "unit": "mmHg"}
